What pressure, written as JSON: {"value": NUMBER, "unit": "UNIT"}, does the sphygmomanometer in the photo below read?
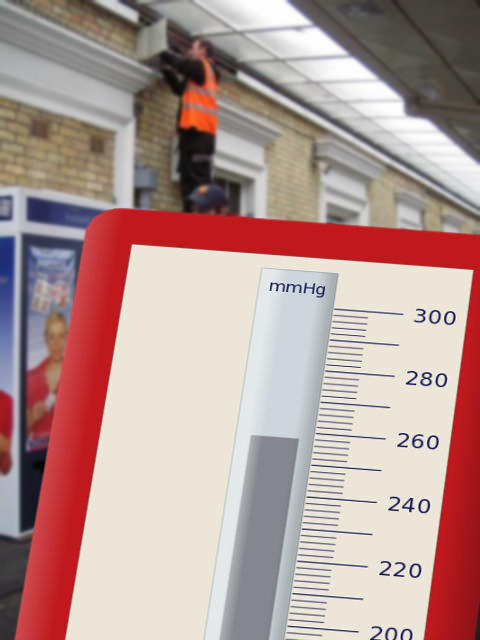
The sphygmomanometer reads {"value": 258, "unit": "mmHg"}
